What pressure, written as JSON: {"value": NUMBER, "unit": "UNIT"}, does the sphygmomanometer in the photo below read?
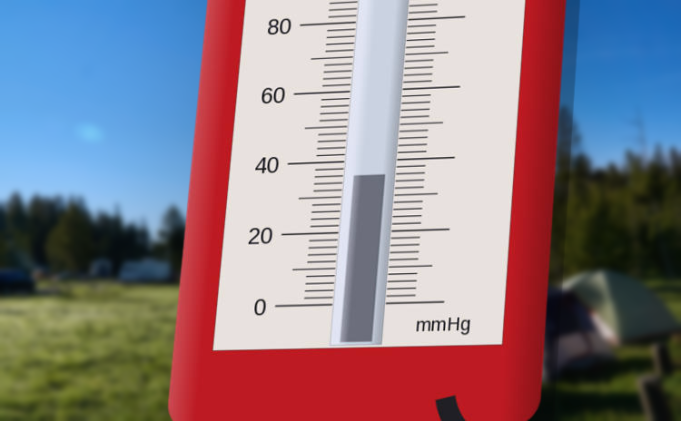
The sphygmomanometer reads {"value": 36, "unit": "mmHg"}
